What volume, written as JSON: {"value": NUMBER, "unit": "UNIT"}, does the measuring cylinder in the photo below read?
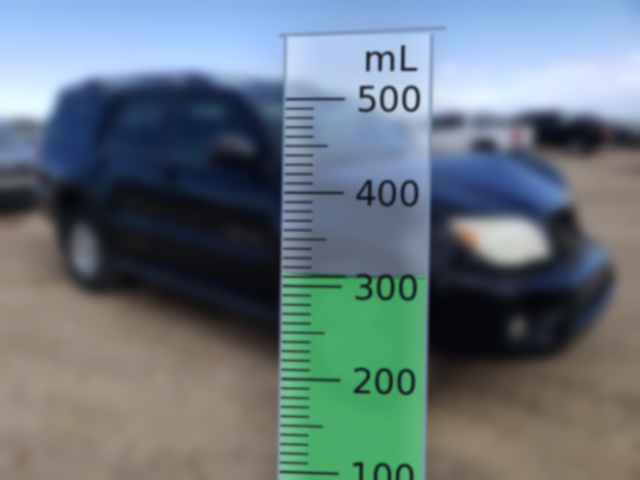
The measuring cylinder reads {"value": 310, "unit": "mL"}
